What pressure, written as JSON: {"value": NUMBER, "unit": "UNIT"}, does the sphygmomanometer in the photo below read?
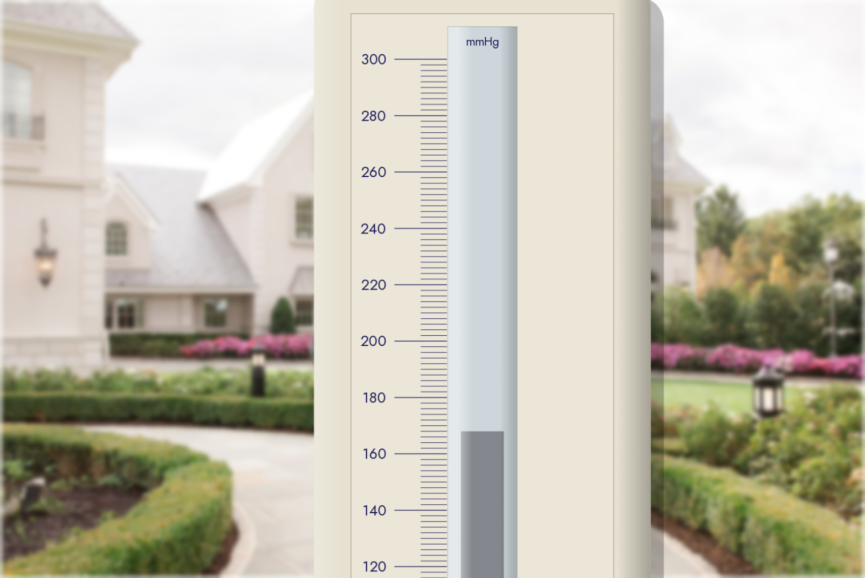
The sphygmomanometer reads {"value": 168, "unit": "mmHg"}
